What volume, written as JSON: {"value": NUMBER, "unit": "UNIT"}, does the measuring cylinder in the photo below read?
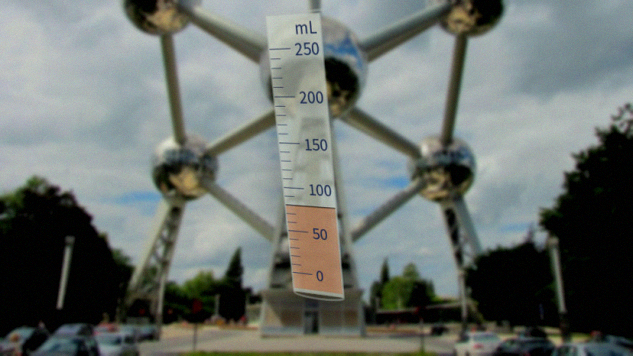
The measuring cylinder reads {"value": 80, "unit": "mL"}
